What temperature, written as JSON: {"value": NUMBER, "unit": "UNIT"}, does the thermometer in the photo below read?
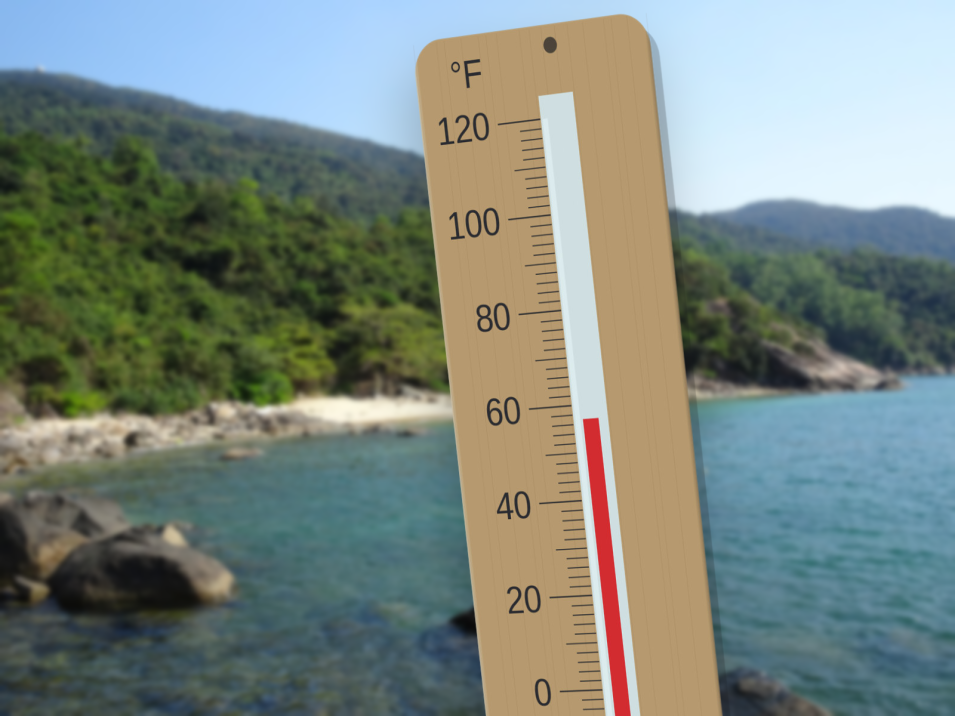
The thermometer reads {"value": 57, "unit": "°F"}
